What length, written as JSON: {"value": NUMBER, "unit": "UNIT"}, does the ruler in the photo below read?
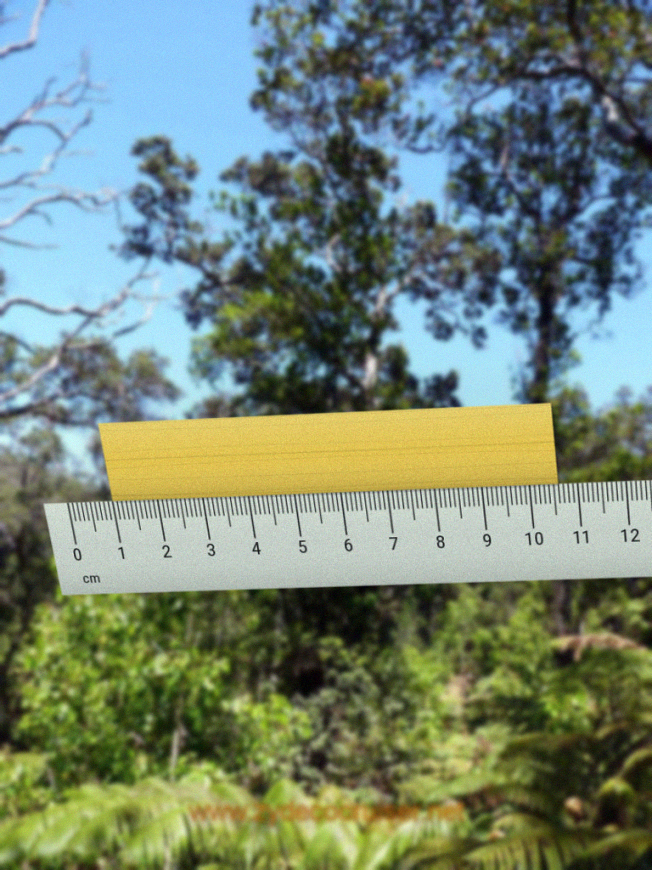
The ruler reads {"value": 9.6, "unit": "cm"}
